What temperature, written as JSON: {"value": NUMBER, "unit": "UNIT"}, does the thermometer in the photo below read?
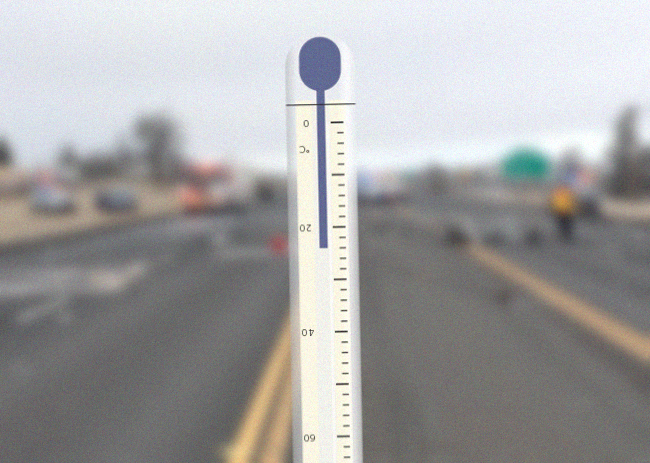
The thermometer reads {"value": 24, "unit": "°C"}
